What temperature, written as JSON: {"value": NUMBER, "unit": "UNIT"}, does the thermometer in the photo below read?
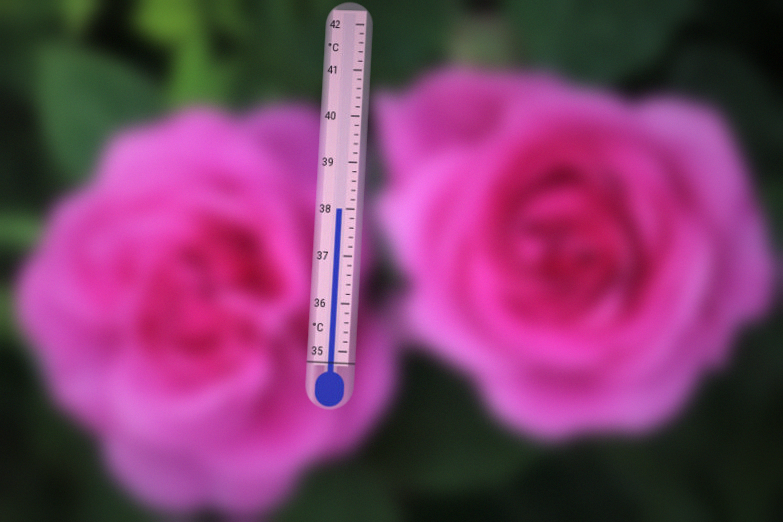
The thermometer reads {"value": 38, "unit": "°C"}
